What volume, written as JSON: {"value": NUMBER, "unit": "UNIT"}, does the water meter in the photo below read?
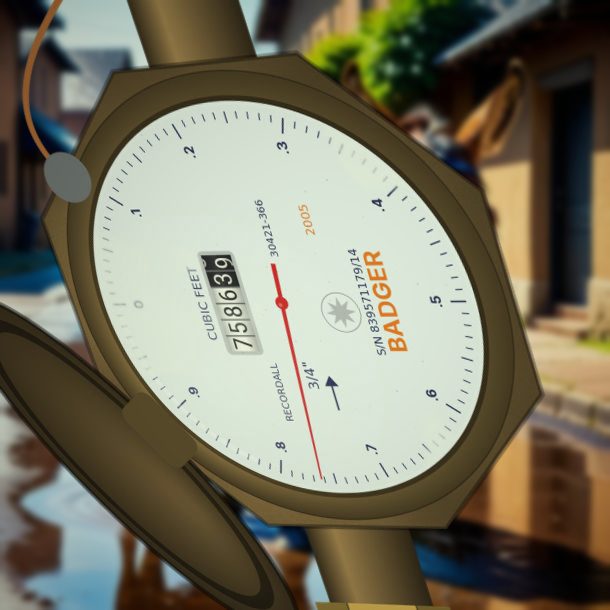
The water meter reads {"value": 758638.76, "unit": "ft³"}
